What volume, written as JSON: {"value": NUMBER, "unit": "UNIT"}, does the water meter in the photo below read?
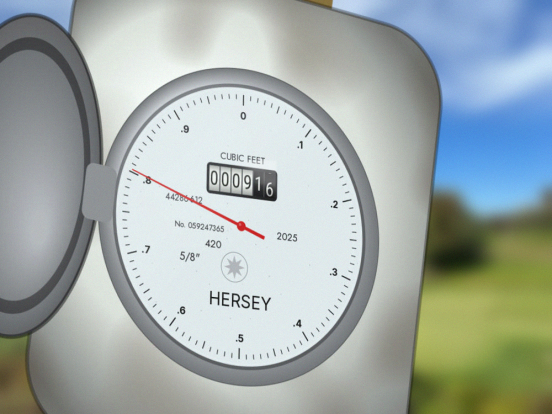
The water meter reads {"value": 915.80, "unit": "ft³"}
